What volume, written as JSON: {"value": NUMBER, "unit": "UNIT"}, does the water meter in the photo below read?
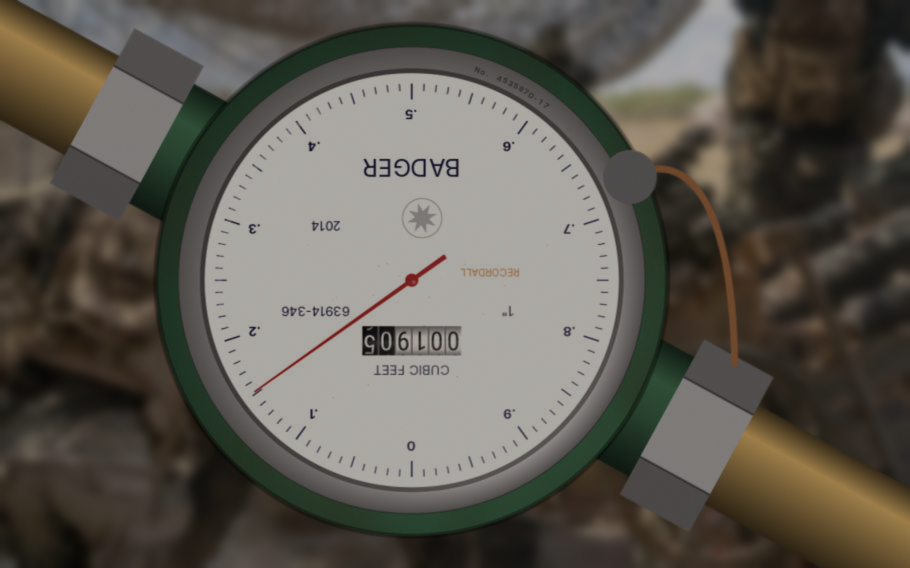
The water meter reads {"value": 1905.15, "unit": "ft³"}
